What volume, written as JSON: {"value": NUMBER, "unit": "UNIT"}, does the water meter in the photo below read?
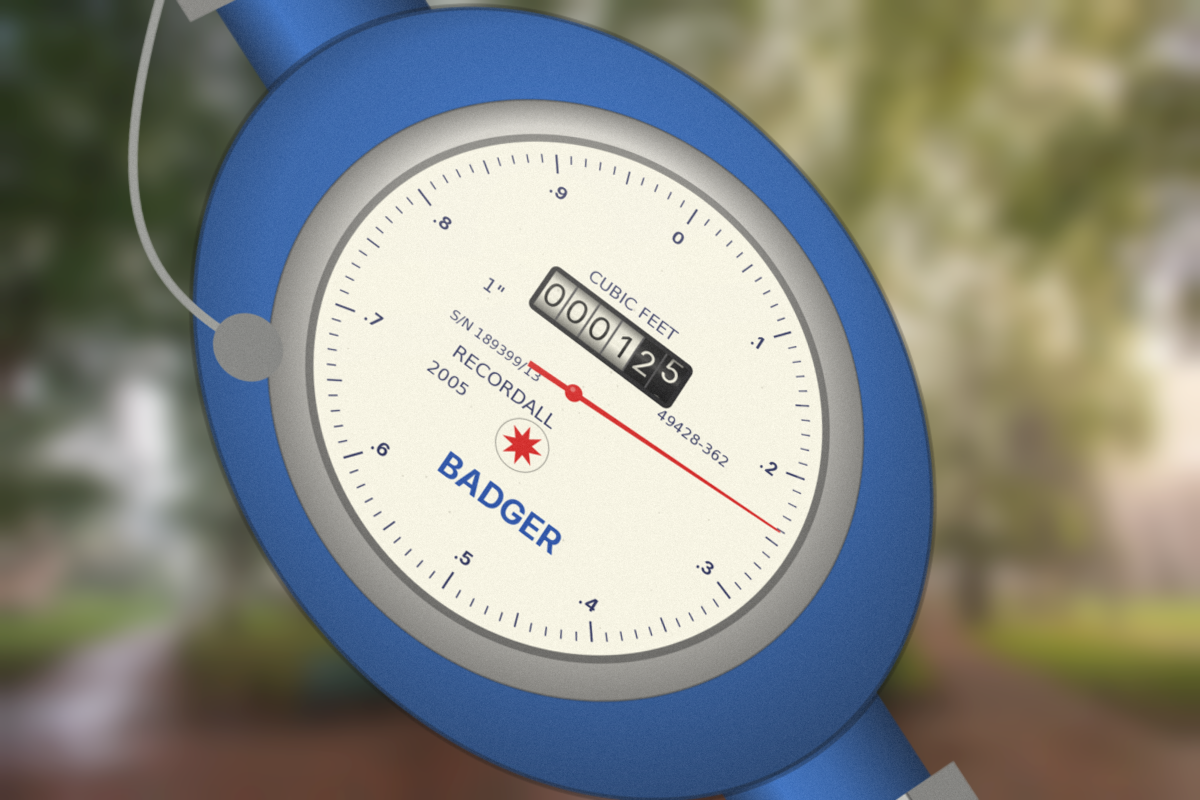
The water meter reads {"value": 125.24, "unit": "ft³"}
